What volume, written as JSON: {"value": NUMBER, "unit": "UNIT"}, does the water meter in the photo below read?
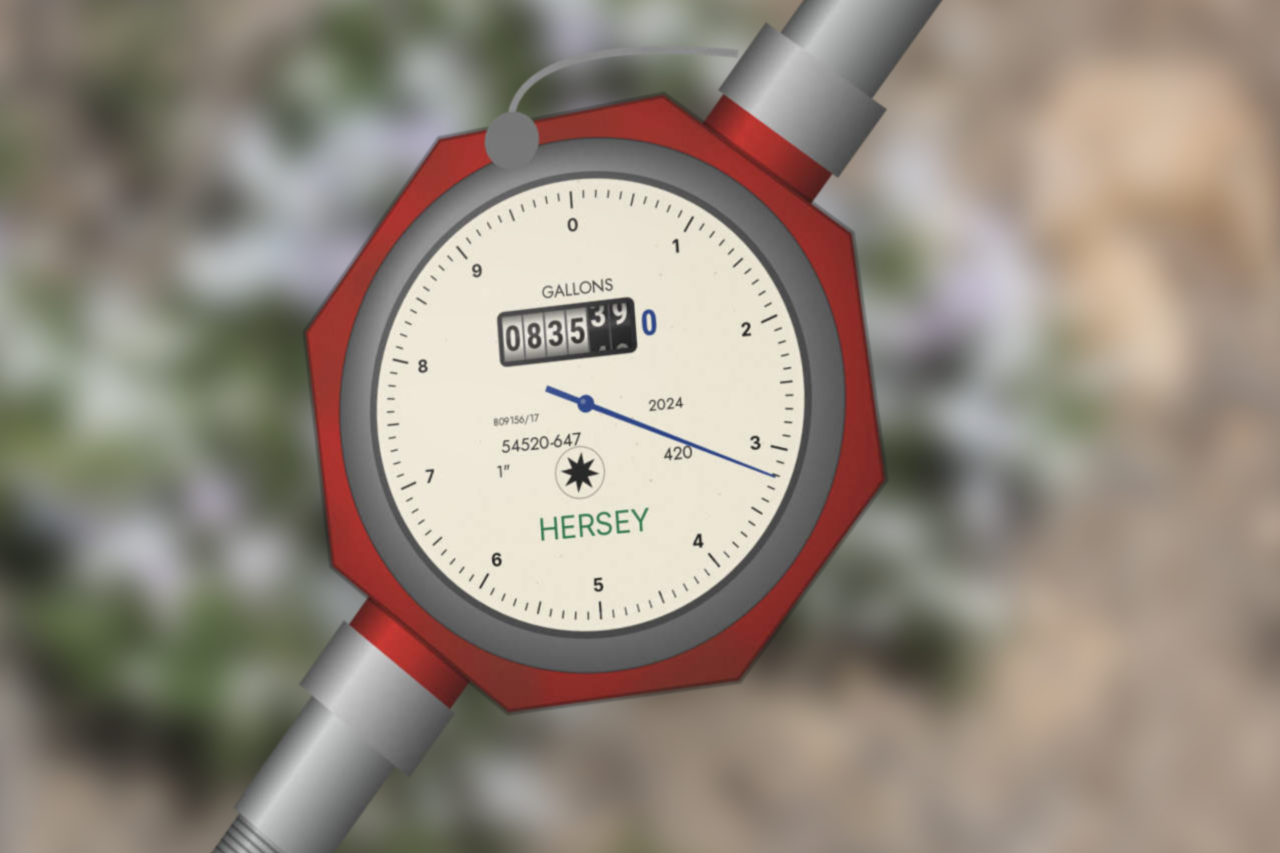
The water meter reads {"value": 835393.2, "unit": "gal"}
